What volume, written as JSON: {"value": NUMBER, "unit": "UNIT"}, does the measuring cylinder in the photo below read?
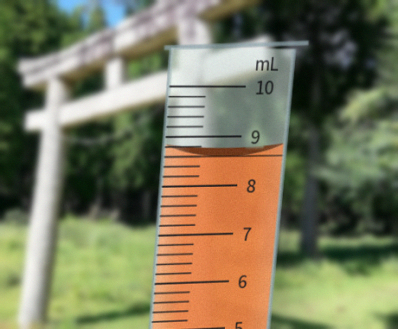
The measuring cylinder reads {"value": 8.6, "unit": "mL"}
